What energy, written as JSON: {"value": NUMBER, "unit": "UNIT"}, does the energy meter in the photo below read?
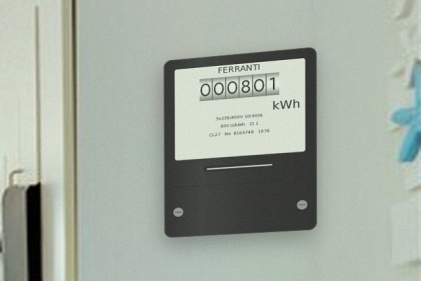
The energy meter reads {"value": 801, "unit": "kWh"}
